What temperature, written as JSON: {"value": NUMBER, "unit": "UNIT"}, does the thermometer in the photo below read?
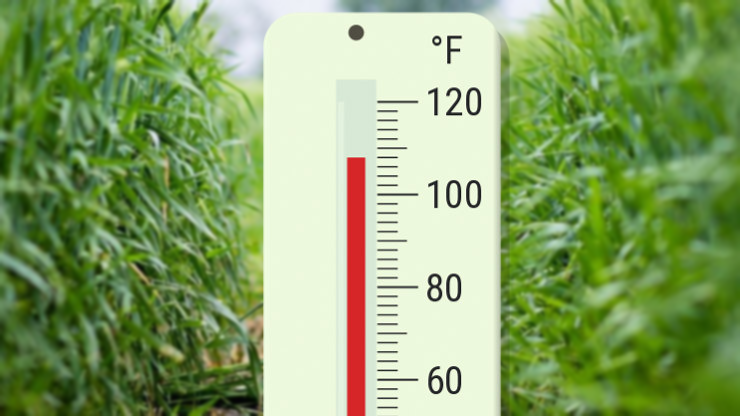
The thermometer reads {"value": 108, "unit": "°F"}
